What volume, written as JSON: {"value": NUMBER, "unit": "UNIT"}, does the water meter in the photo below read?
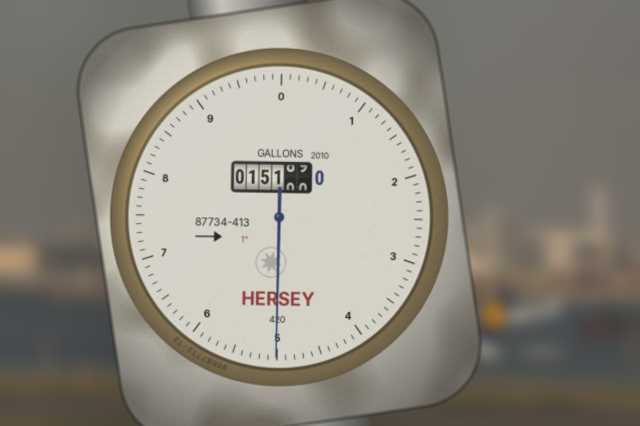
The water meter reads {"value": 151895.0, "unit": "gal"}
